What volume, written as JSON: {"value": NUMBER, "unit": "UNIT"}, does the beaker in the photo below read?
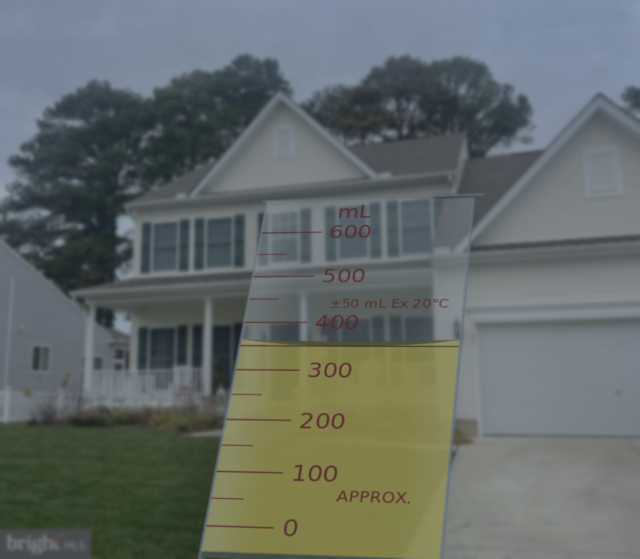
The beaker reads {"value": 350, "unit": "mL"}
